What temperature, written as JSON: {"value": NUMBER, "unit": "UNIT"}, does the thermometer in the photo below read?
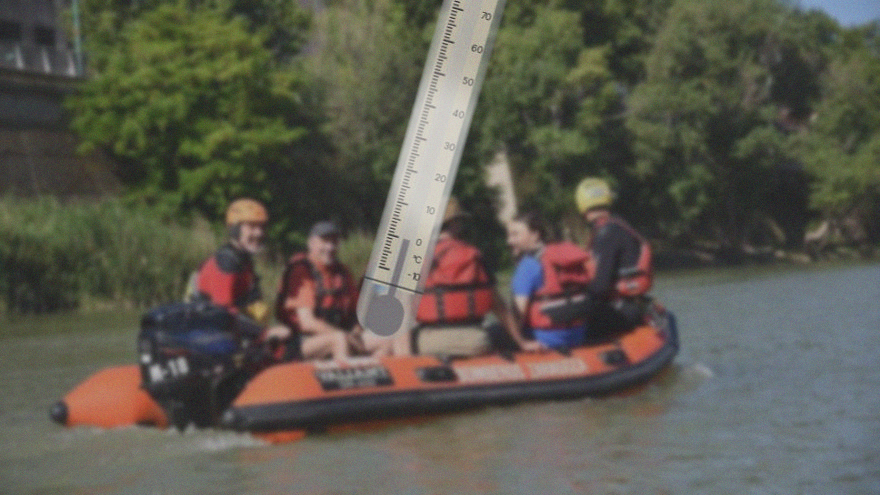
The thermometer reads {"value": 0, "unit": "°C"}
